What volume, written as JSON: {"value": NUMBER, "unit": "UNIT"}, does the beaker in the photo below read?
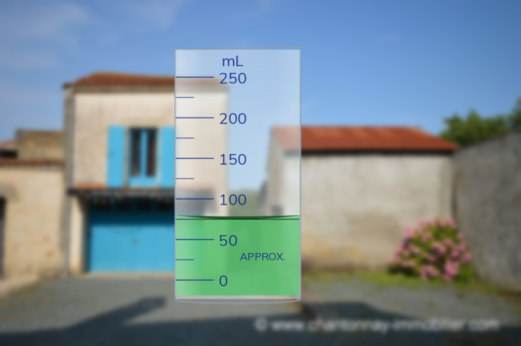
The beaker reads {"value": 75, "unit": "mL"}
